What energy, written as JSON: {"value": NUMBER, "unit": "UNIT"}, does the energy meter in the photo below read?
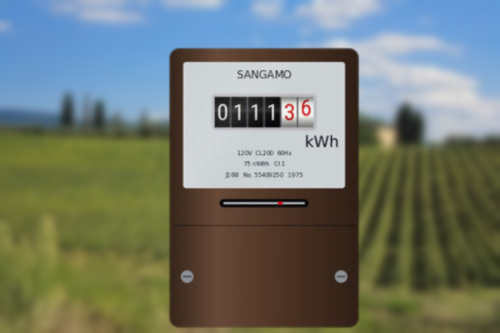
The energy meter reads {"value": 111.36, "unit": "kWh"}
